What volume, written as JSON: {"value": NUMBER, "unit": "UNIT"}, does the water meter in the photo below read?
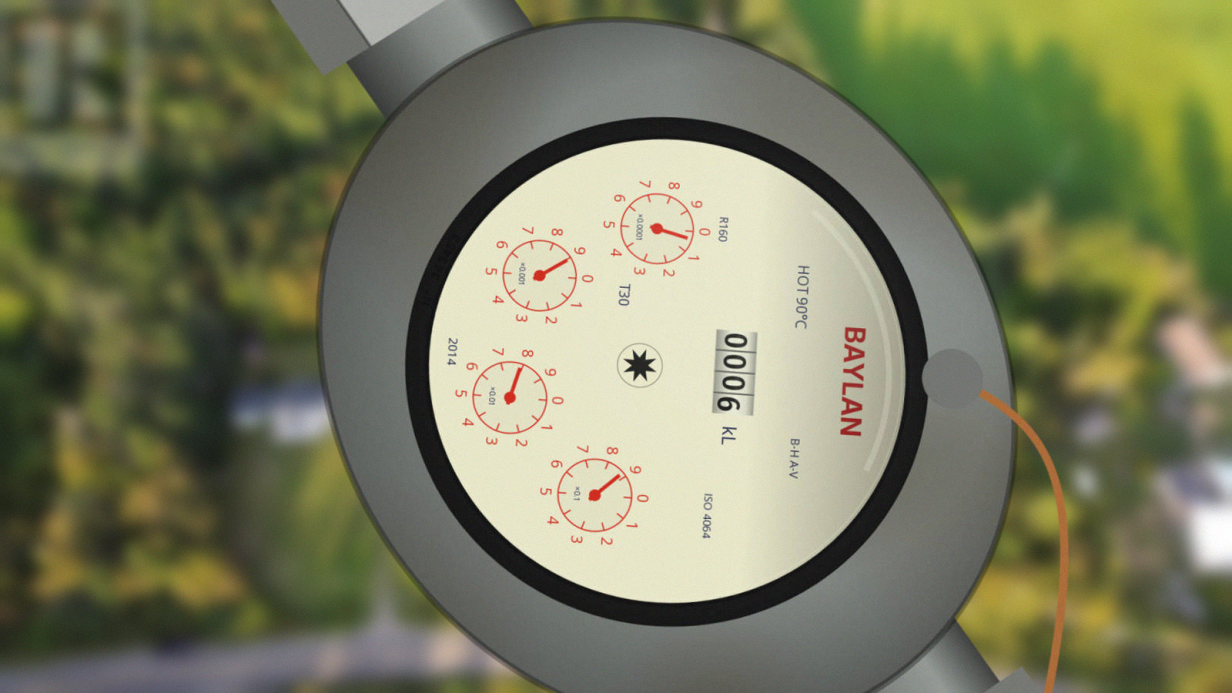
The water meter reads {"value": 5.8790, "unit": "kL"}
